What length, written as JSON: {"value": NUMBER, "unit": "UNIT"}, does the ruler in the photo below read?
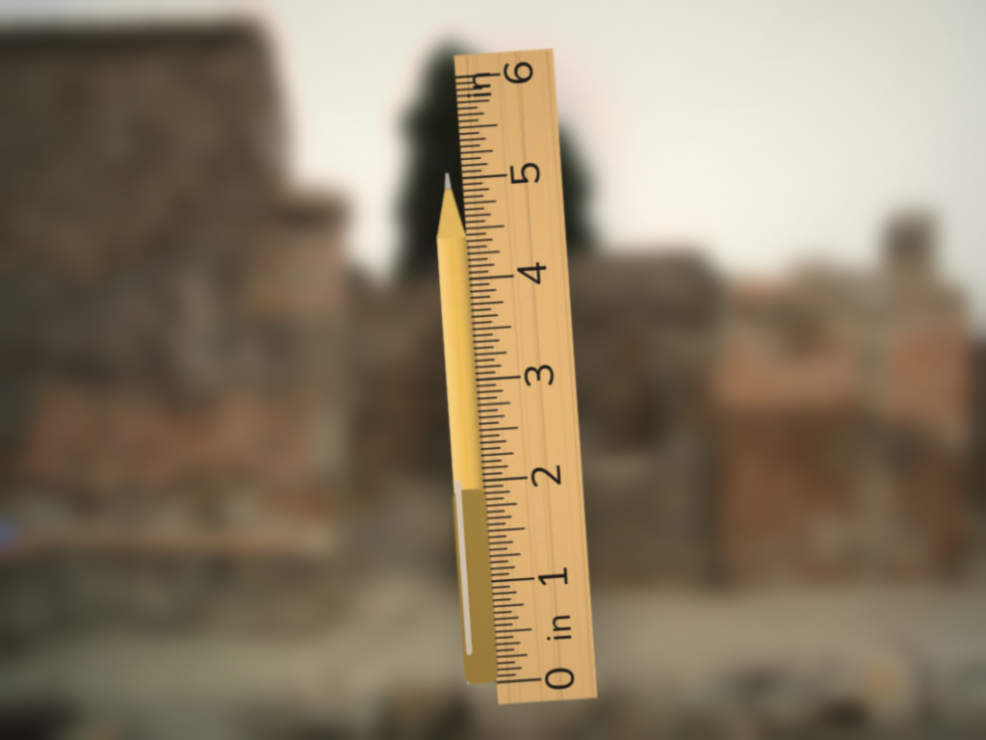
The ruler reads {"value": 5.0625, "unit": "in"}
